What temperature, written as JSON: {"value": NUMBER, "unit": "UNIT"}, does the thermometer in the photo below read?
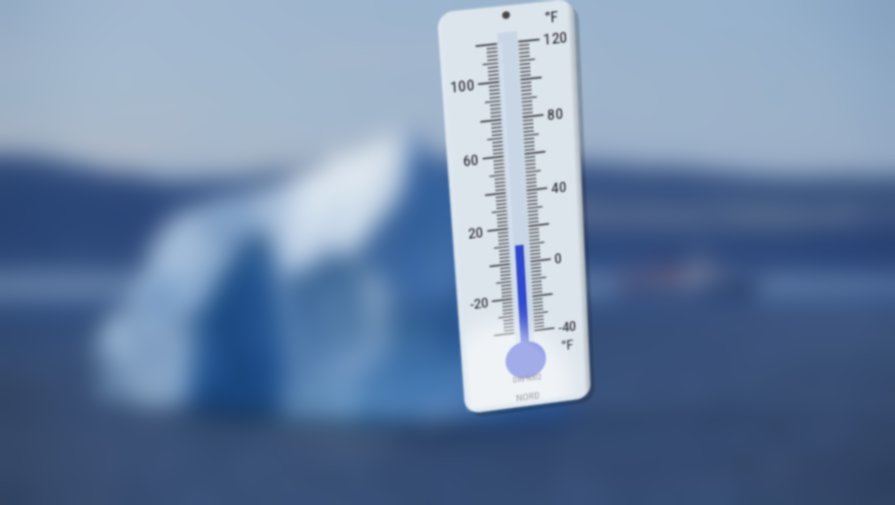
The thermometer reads {"value": 10, "unit": "°F"}
